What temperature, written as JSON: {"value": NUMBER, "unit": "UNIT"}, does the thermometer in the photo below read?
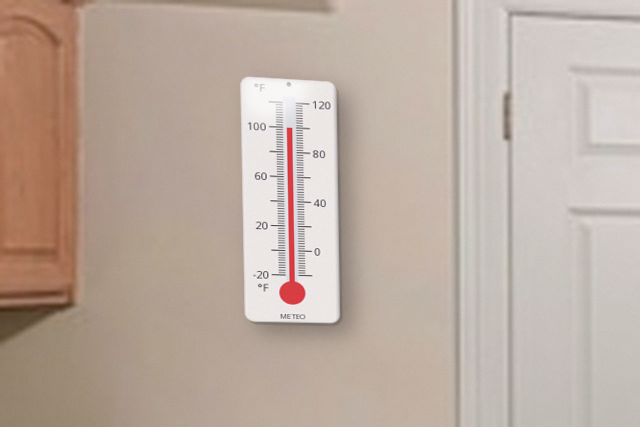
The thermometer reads {"value": 100, "unit": "°F"}
